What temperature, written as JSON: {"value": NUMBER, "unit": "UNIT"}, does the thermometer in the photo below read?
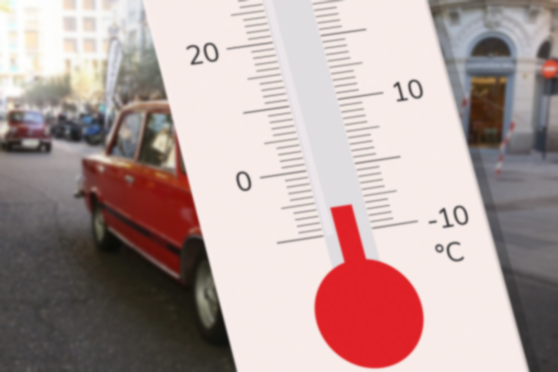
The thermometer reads {"value": -6, "unit": "°C"}
